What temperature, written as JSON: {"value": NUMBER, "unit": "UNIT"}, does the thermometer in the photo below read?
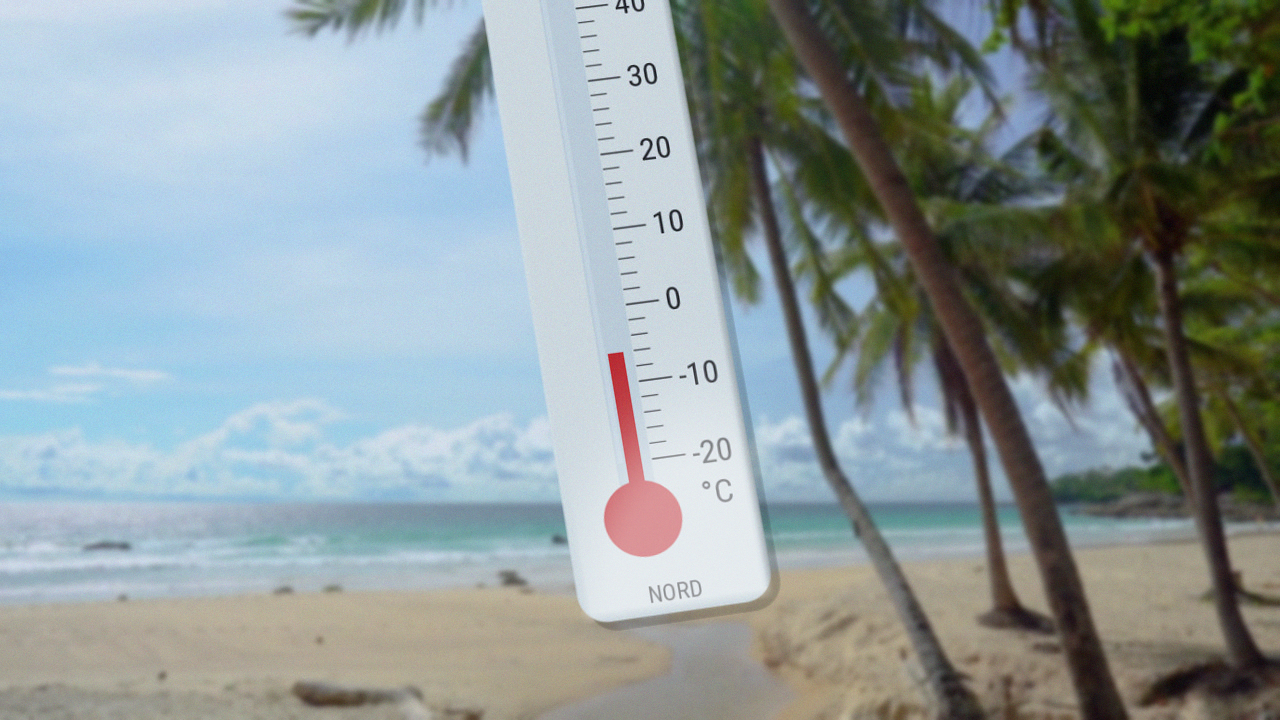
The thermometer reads {"value": -6, "unit": "°C"}
